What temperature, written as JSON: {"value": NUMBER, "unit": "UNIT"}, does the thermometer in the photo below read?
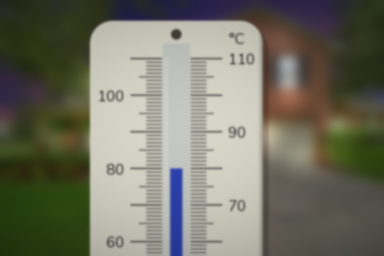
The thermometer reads {"value": 80, "unit": "°C"}
